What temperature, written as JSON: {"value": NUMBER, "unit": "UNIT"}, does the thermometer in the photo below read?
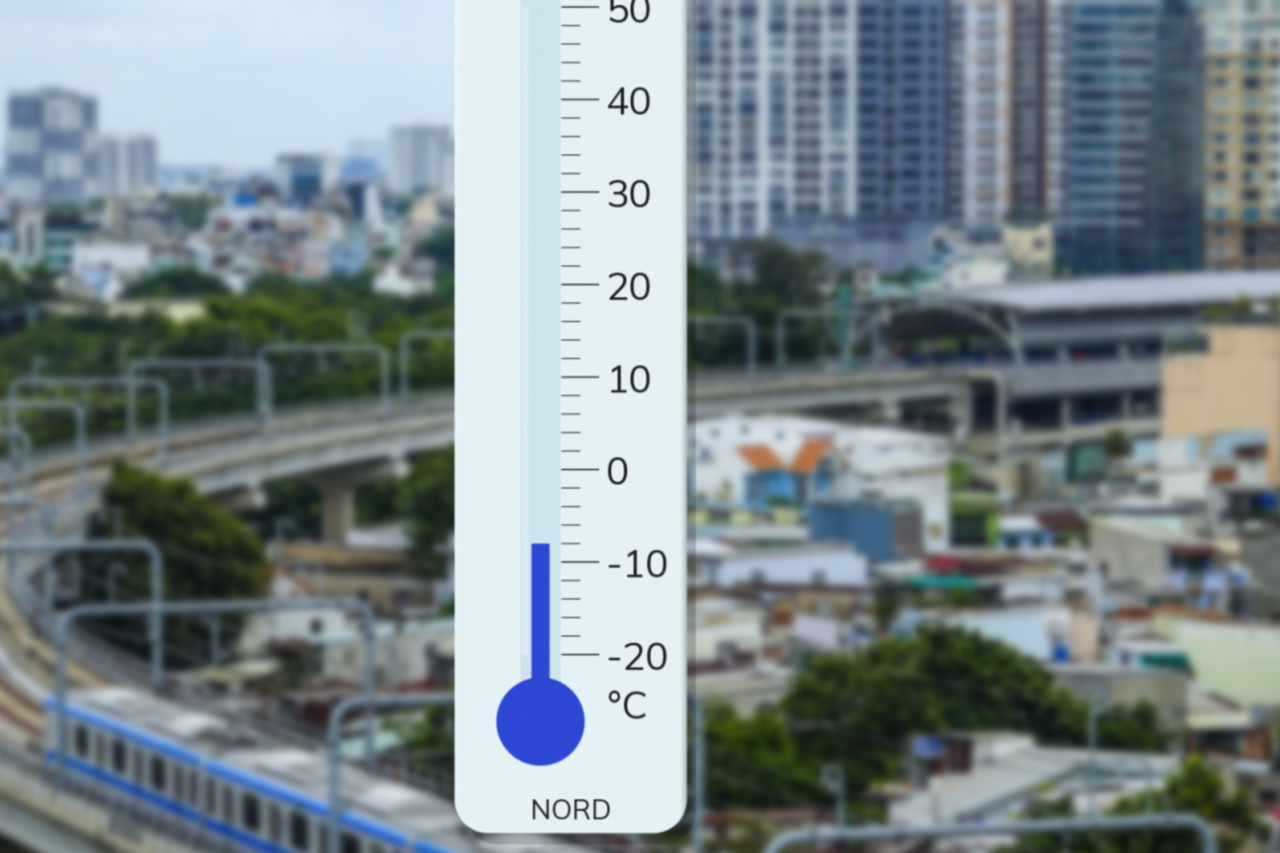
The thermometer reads {"value": -8, "unit": "°C"}
